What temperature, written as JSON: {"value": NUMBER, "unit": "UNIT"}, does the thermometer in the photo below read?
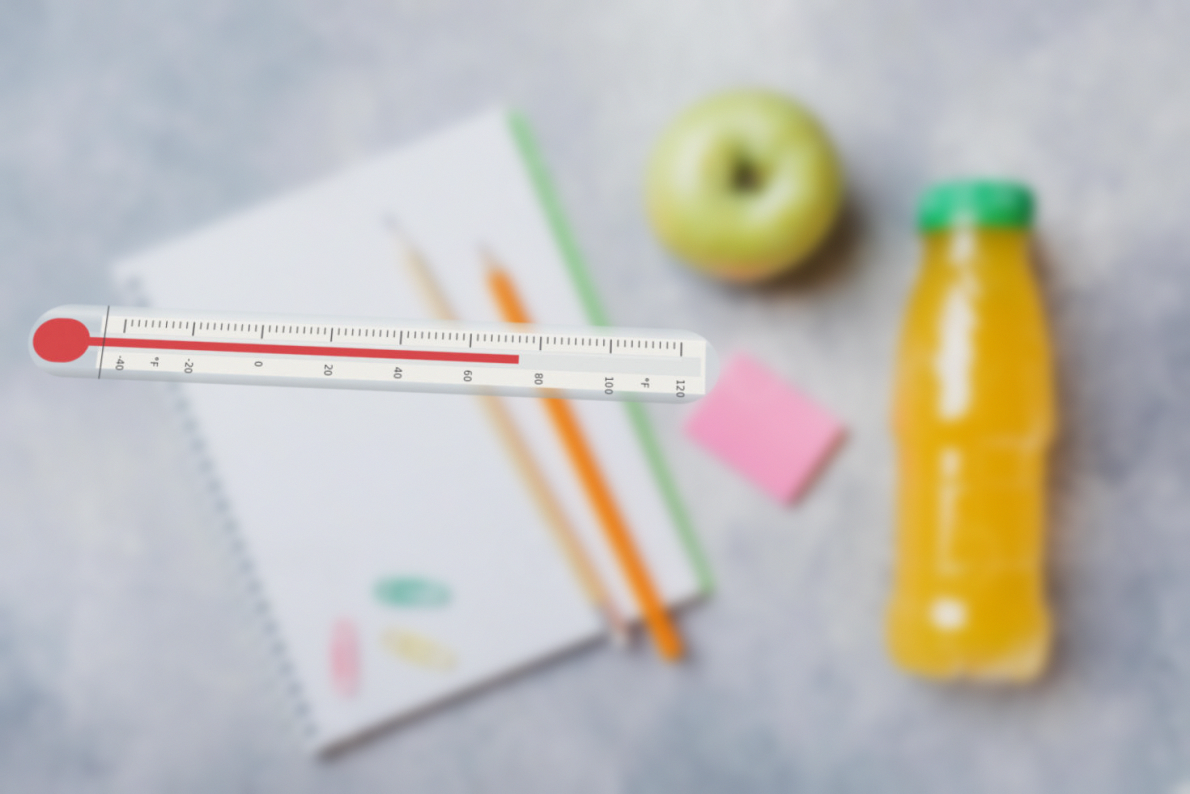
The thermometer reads {"value": 74, "unit": "°F"}
